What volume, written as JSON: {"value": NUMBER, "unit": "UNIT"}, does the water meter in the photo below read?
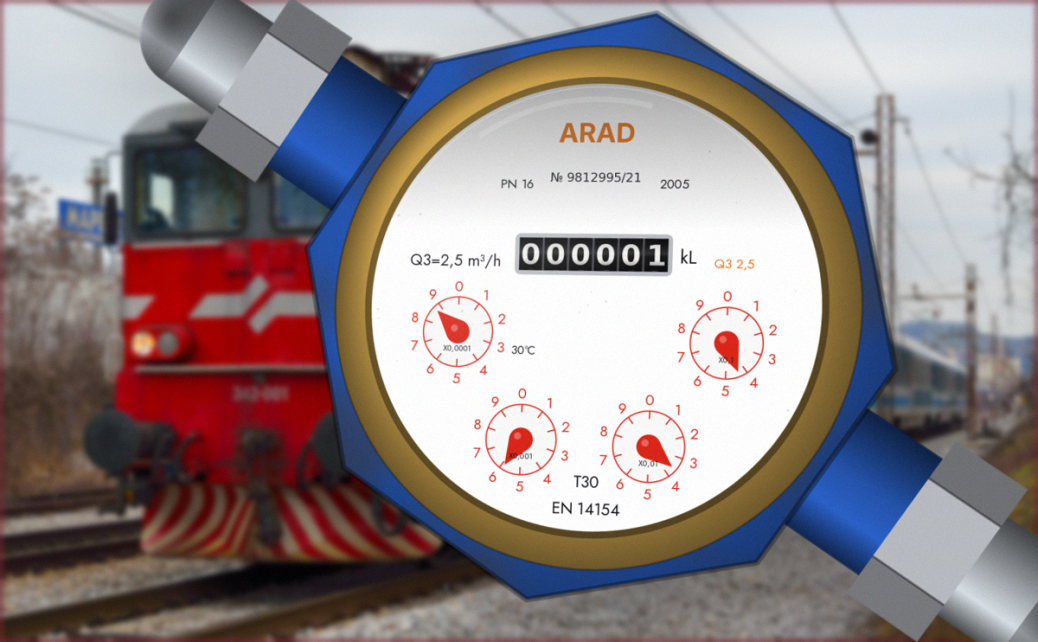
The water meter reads {"value": 1.4358, "unit": "kL"}
